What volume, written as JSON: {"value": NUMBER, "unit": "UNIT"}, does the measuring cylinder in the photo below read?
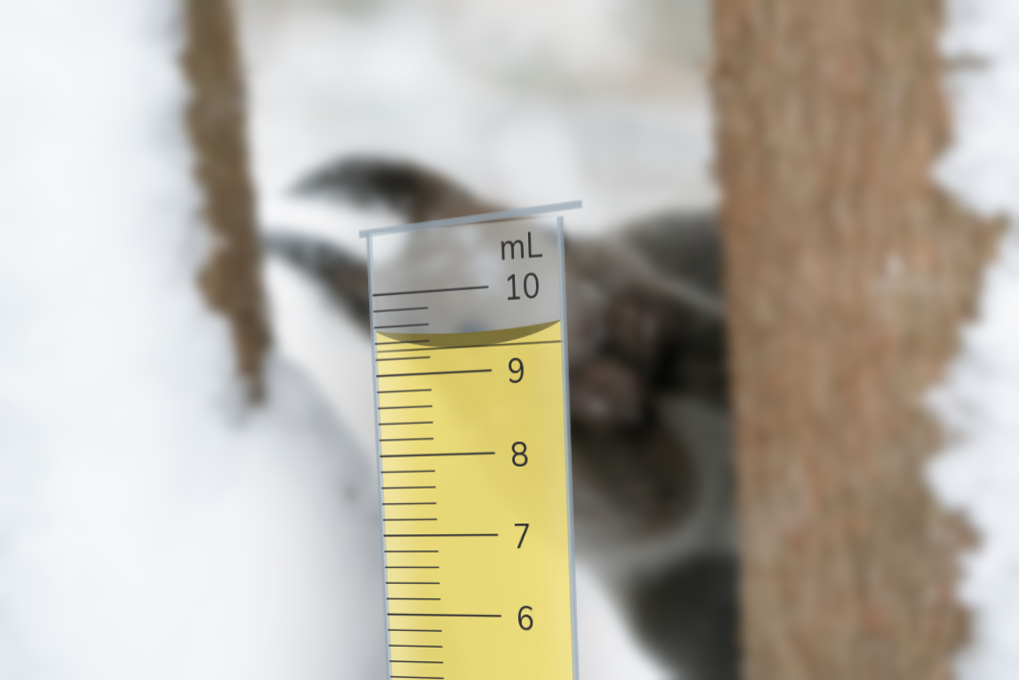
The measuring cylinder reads {"value": 9.3, "unit": "mL"}
